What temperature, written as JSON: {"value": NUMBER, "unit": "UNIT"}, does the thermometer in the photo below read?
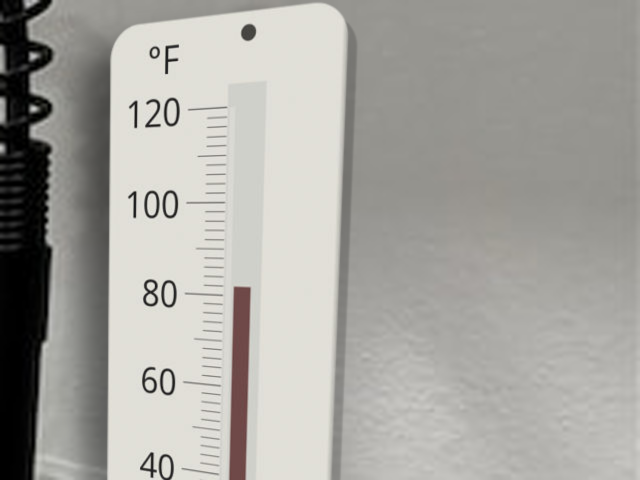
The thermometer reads {"value": 82, "unit": "°F"}
